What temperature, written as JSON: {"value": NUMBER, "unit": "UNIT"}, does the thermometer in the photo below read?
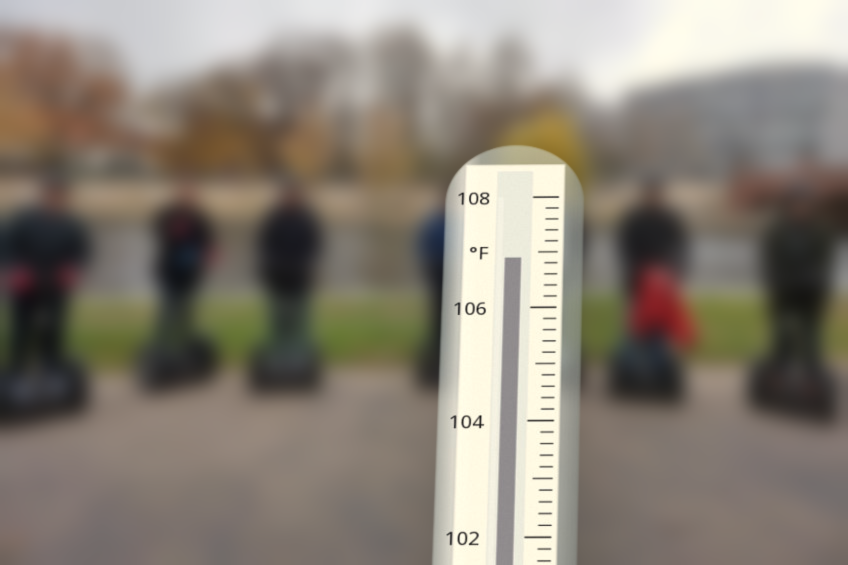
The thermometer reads {"value": 106.9, "unit": "°F"}
